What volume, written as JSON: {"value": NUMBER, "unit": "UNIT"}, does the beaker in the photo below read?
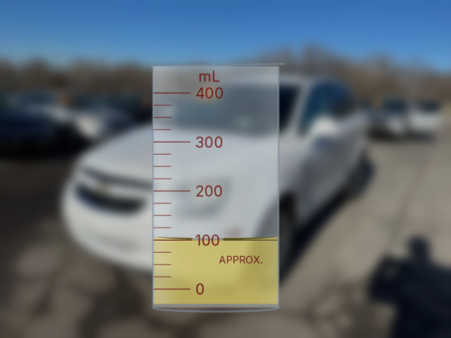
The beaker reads {"value": 100, "unit": "mL"}
